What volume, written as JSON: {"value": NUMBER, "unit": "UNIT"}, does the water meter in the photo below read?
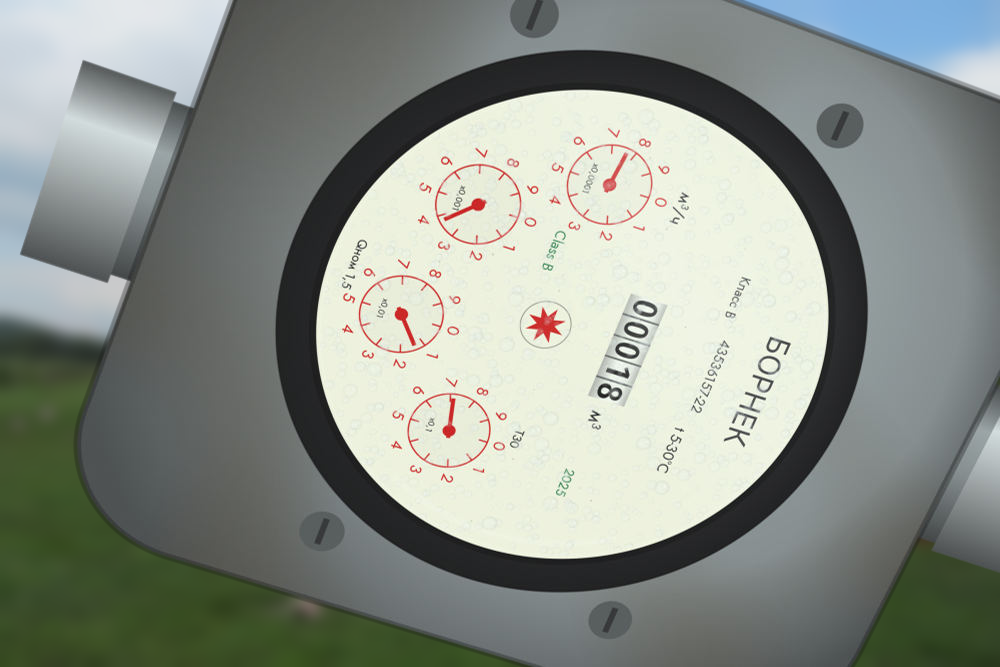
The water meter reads {"value": 18.7137, "unit": "m³"}
